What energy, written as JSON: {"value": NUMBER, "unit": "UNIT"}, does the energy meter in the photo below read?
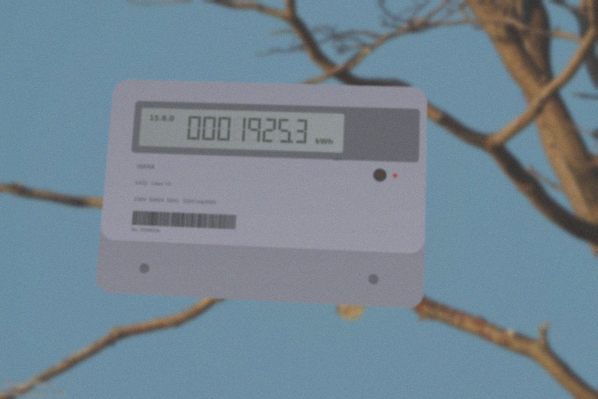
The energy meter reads {"value": 1925.3, "unit": "kWh"}
